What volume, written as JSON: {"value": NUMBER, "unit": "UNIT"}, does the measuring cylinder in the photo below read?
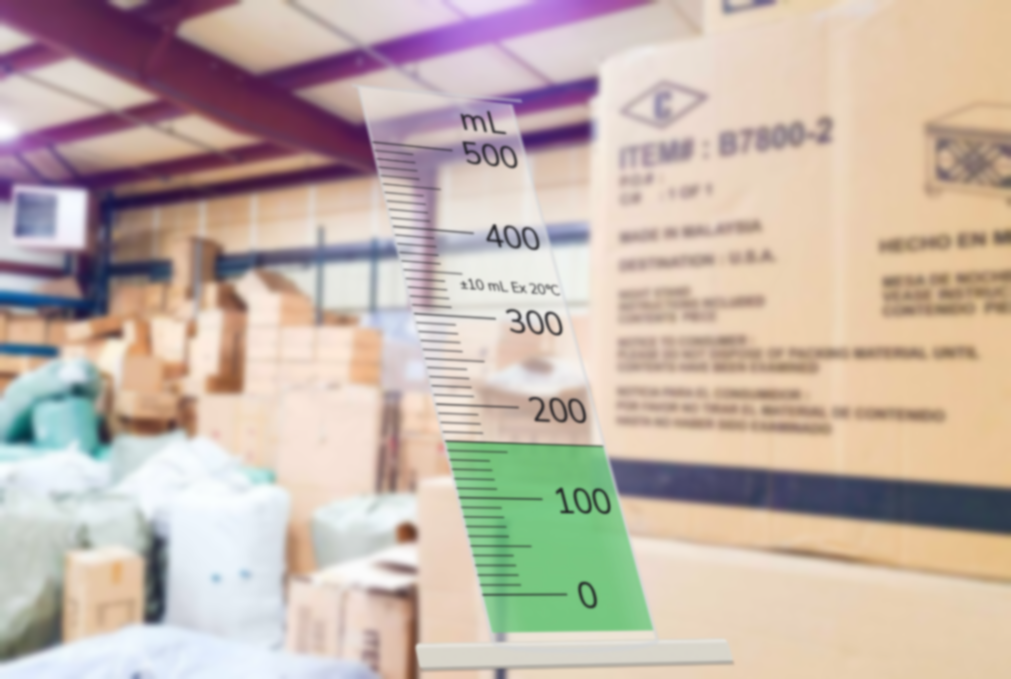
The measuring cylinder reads {"value": 160, "unit": "mL"}
